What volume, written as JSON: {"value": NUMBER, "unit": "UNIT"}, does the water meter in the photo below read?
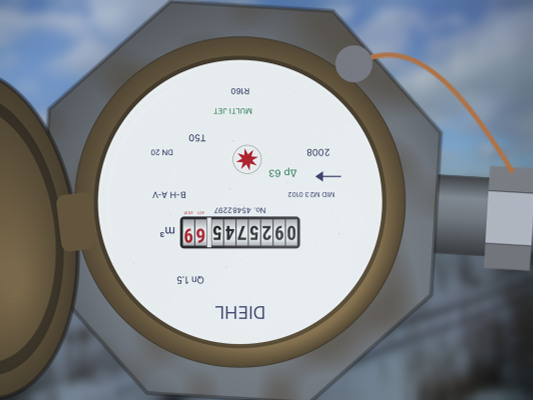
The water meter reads {"value": 925745.69, "unit": "m³"}
